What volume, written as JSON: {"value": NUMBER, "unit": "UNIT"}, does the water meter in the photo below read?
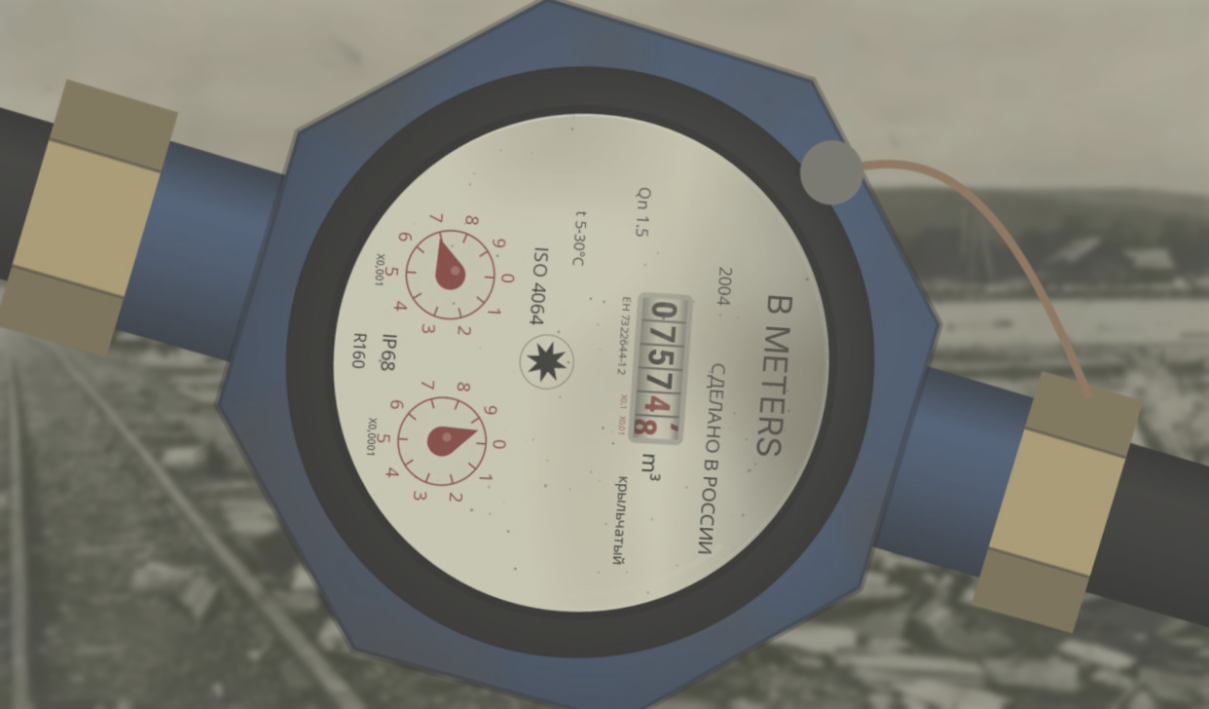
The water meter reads {"value": 757.4769, "unit": "m³"}
